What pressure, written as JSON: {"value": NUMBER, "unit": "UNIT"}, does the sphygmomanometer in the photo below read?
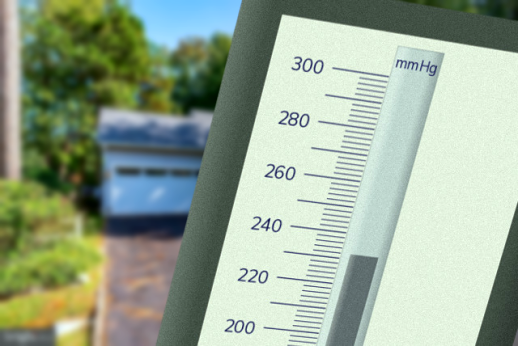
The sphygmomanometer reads {"value": 232, "unit": "mmHg"}
